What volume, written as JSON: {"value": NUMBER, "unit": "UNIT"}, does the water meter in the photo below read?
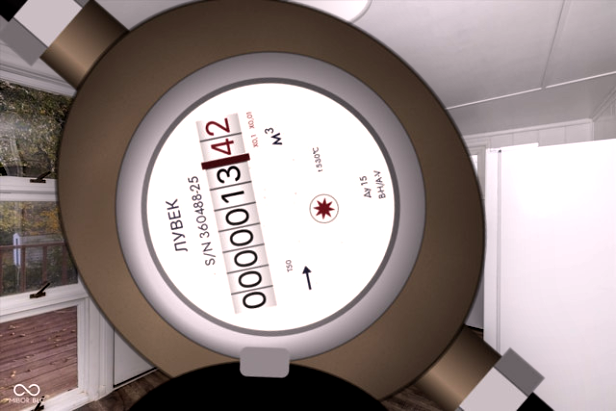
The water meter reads {"value": 13.42, "unit": "m³"}
